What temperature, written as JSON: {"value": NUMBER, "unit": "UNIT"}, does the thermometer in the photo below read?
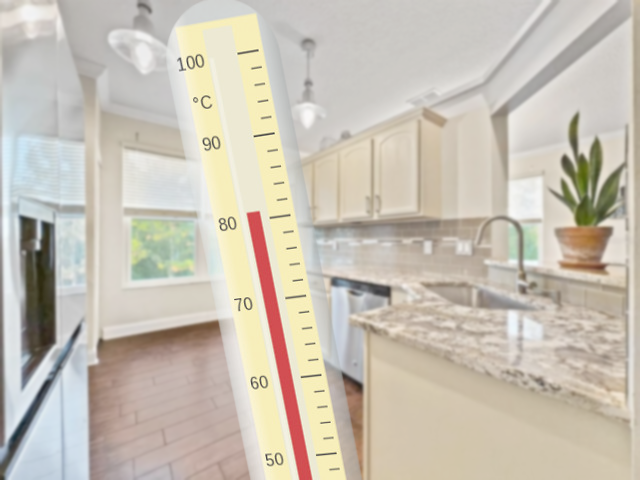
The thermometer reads {"value": 81, "unit": "°C"}
